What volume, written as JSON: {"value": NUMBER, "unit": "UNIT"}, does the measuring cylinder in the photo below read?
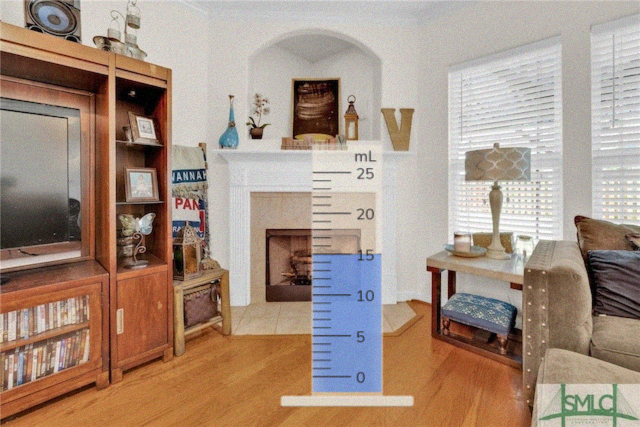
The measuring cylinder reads {"value": 15, "unit": "mL"}
